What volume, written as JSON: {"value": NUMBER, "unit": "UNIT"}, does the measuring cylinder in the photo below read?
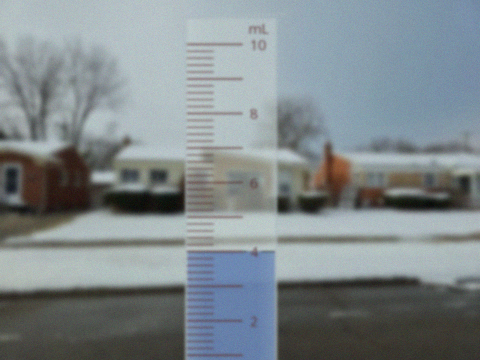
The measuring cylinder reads {"value": 4, "unit": "mL"}
